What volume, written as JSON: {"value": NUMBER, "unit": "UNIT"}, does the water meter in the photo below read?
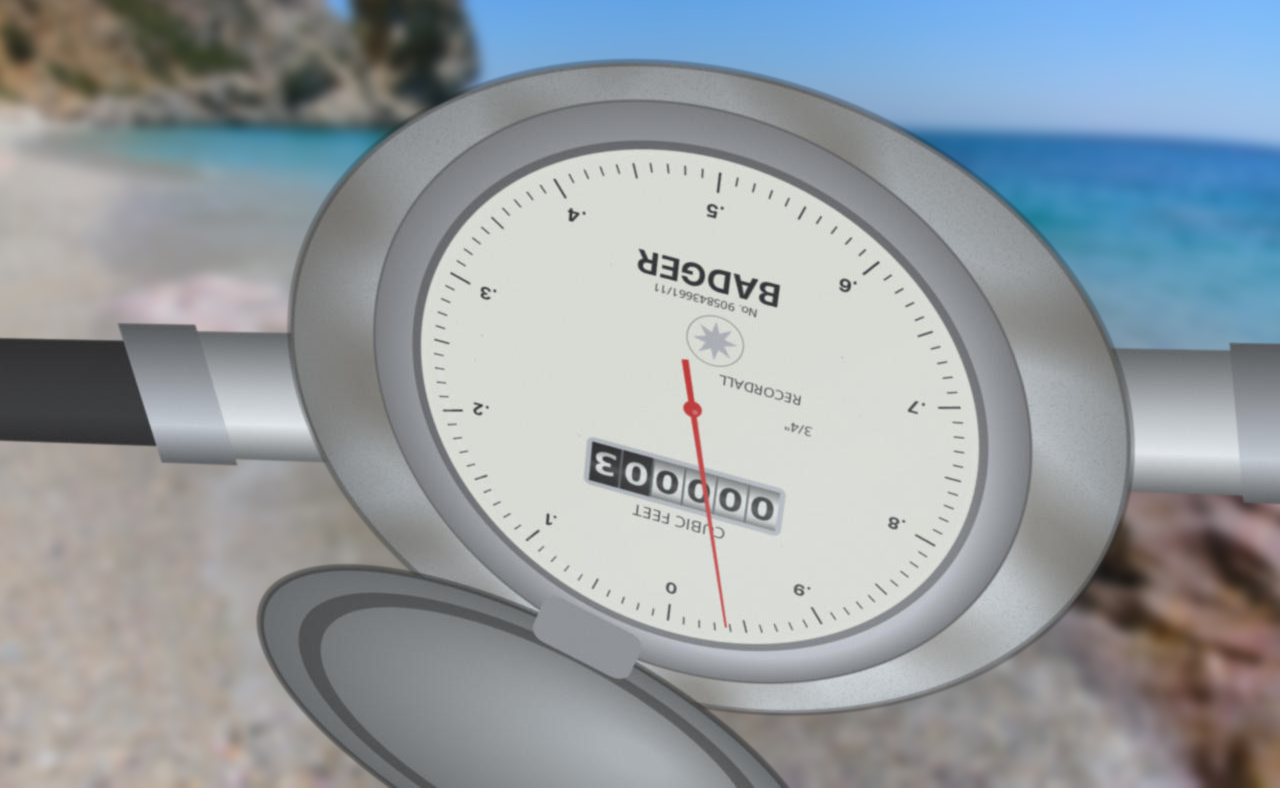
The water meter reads {"value": 2.96, "unit": "ft³"}
